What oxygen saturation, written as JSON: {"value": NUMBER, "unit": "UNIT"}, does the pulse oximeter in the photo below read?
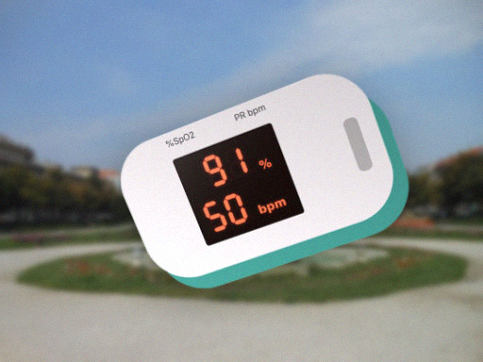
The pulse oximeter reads {"value": 91, "unit": "%"}
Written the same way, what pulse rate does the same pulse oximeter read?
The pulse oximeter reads {"value": 50, "unit": "bpm"}
